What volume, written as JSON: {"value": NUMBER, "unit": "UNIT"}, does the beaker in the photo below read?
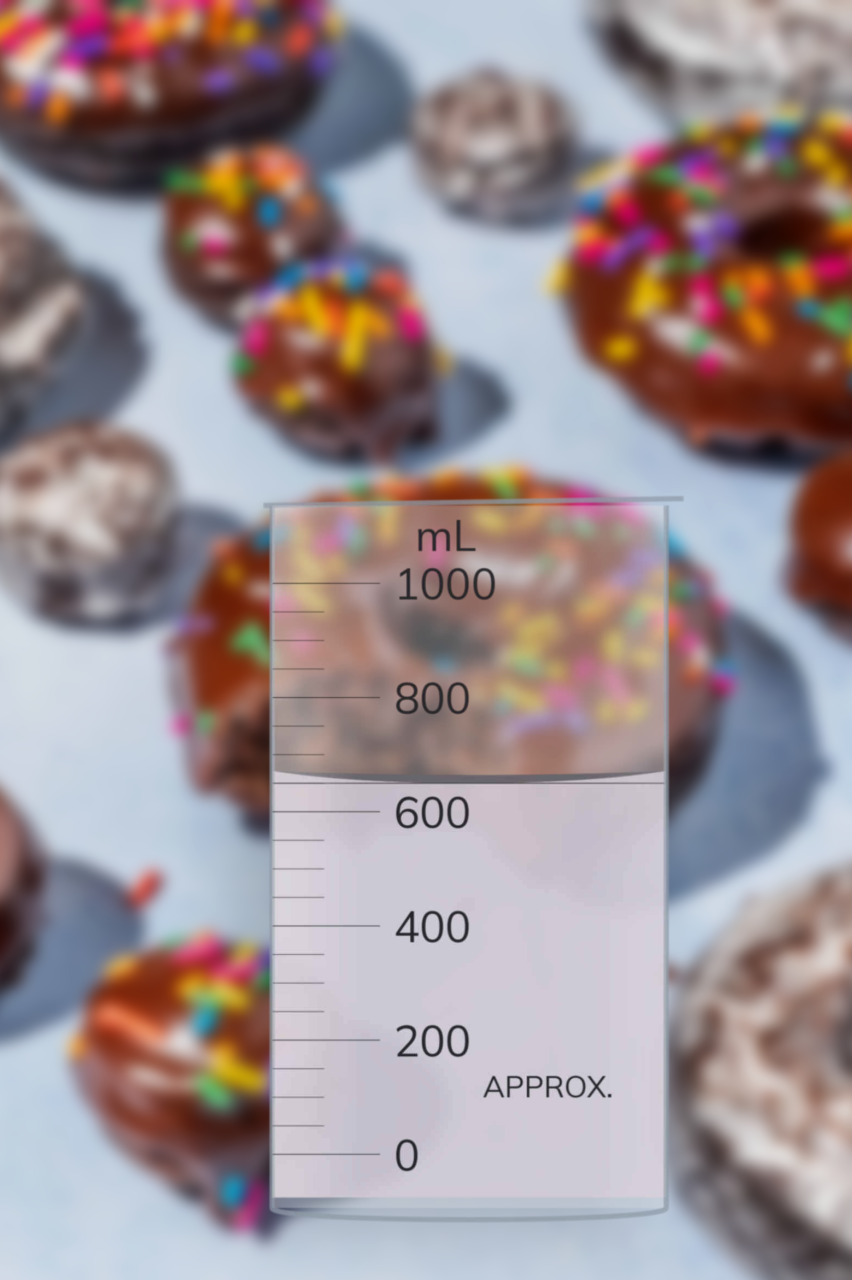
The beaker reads {"value": 650, "unit": "mL"}
